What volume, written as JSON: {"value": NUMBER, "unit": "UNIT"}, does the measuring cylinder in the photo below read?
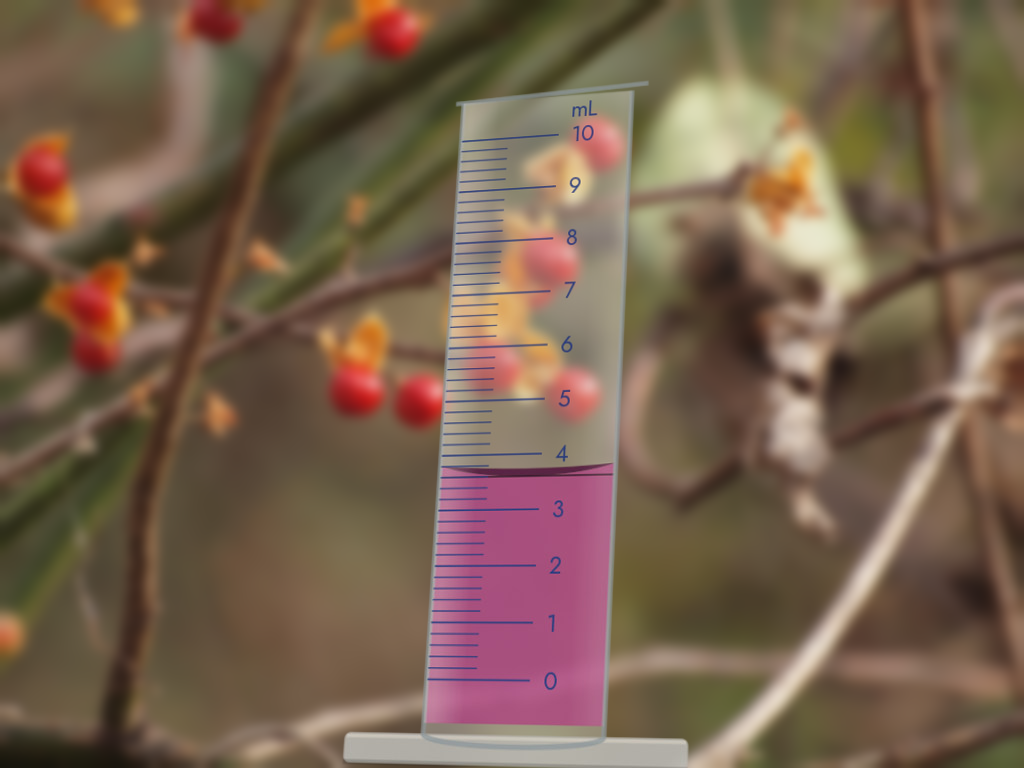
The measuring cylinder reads {"value": 3.6, "unit": "mL"}
